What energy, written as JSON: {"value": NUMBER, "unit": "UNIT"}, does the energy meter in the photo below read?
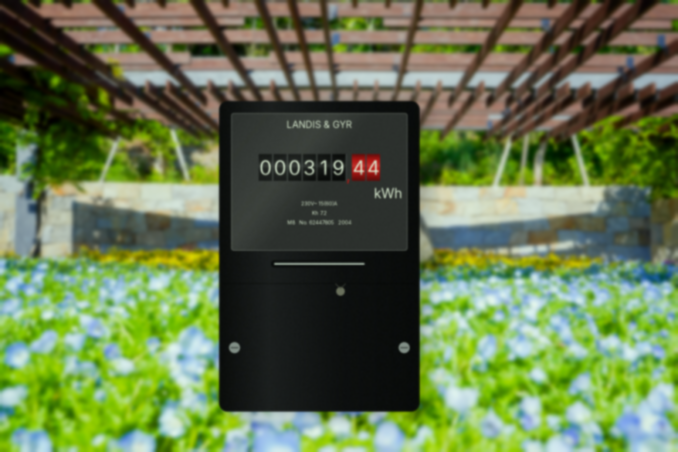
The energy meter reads {"value": 319.44, "unit": "kWh"}
